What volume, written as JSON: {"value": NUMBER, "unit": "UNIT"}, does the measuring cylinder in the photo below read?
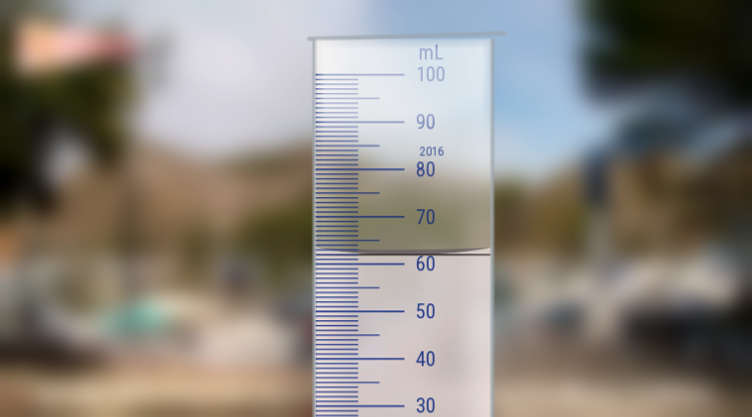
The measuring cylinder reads {"value": 62, "unit": "mL"}
